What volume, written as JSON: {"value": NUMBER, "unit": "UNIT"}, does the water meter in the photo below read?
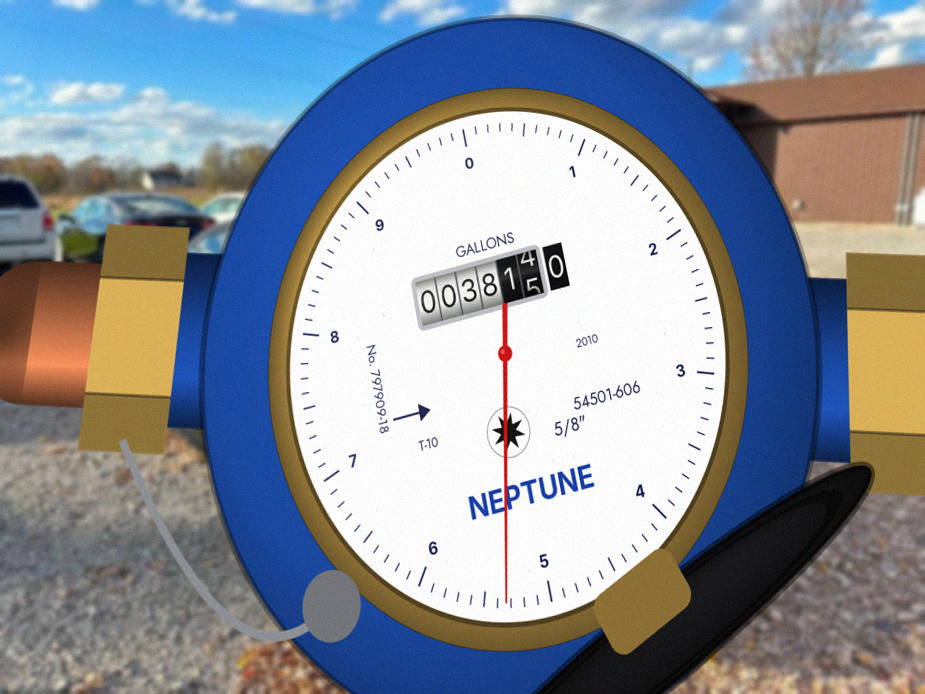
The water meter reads {"value": 38145.3, "unit": "gal"}
